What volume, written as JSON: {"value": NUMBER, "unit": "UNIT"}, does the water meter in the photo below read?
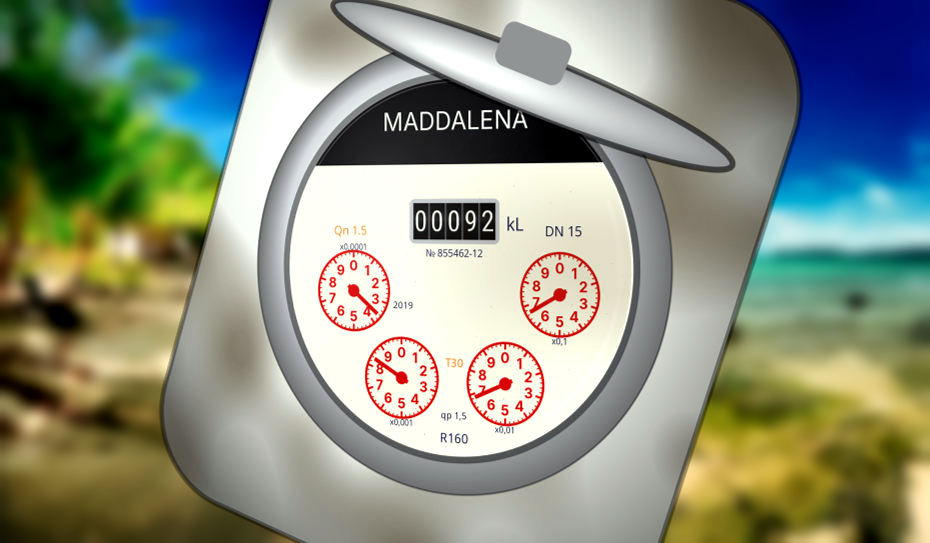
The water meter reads {"value": 92.6683, "unit": "kL"}
